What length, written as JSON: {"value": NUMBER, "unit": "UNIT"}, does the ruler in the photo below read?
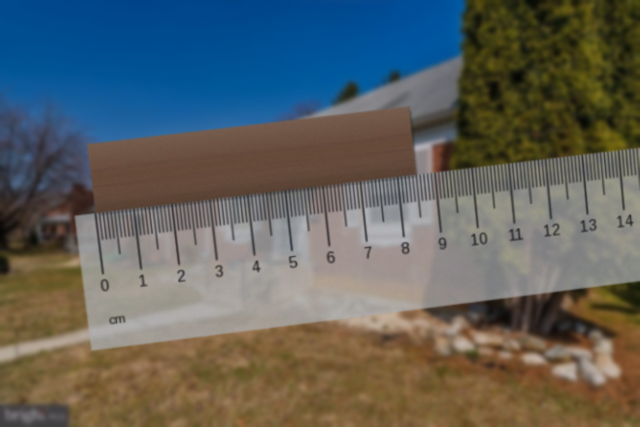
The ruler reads {"value": 8.5, "unit": "cm"}
